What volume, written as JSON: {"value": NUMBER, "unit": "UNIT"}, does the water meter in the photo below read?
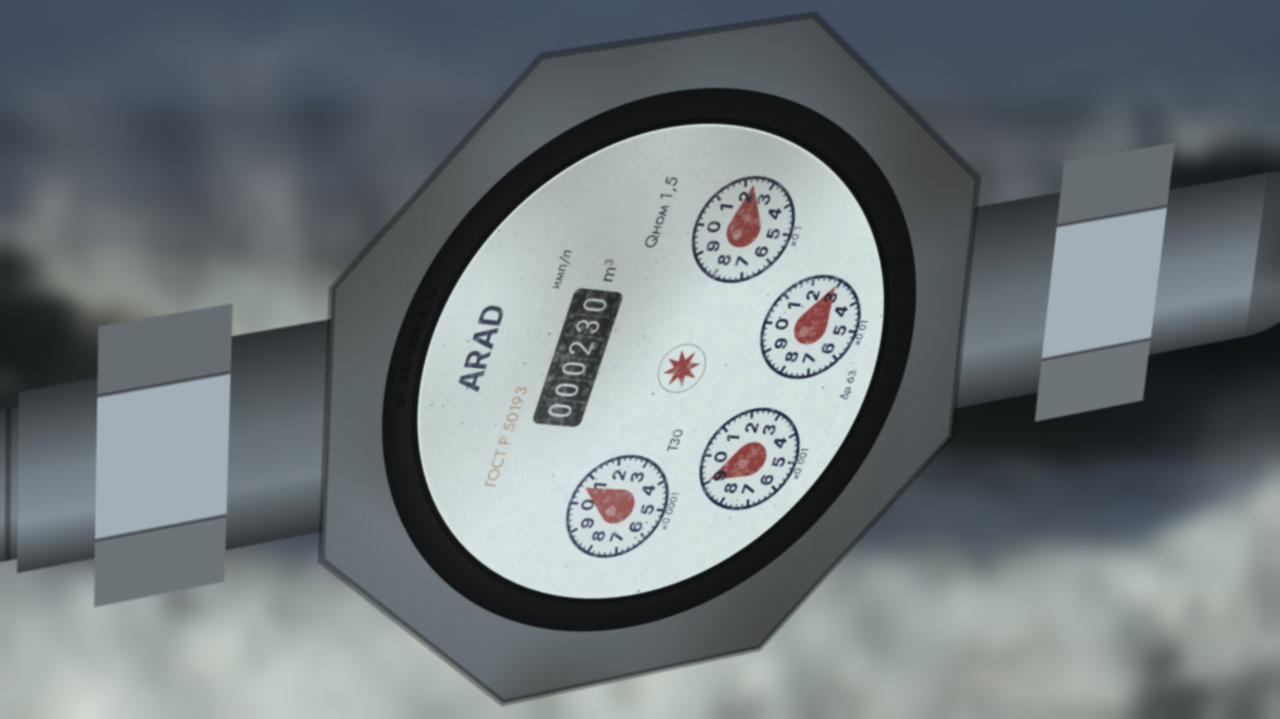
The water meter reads {"value": 230.2290, "unit": "m³"}
